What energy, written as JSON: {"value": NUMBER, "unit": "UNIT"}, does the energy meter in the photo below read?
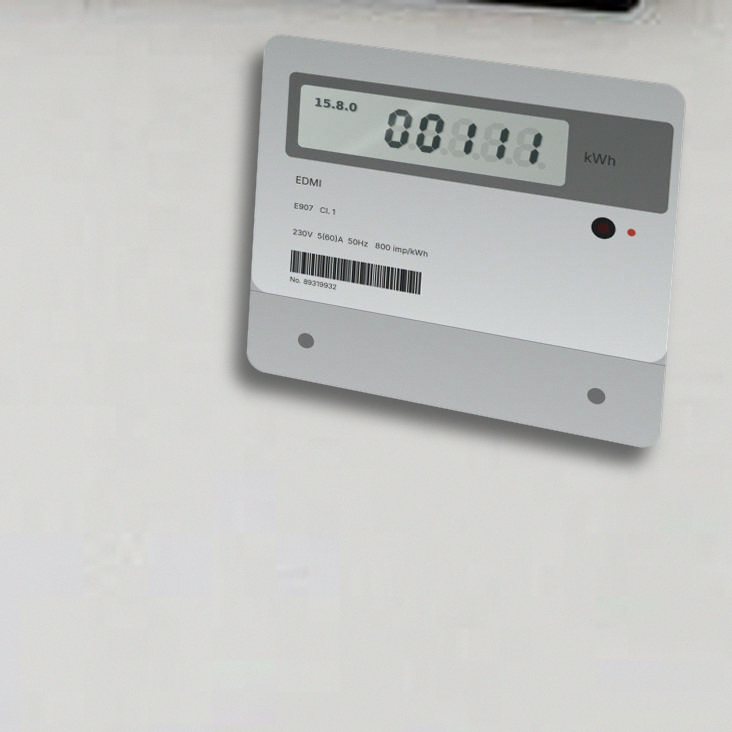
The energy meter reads {"value": 111, "unit": "kWh"}
